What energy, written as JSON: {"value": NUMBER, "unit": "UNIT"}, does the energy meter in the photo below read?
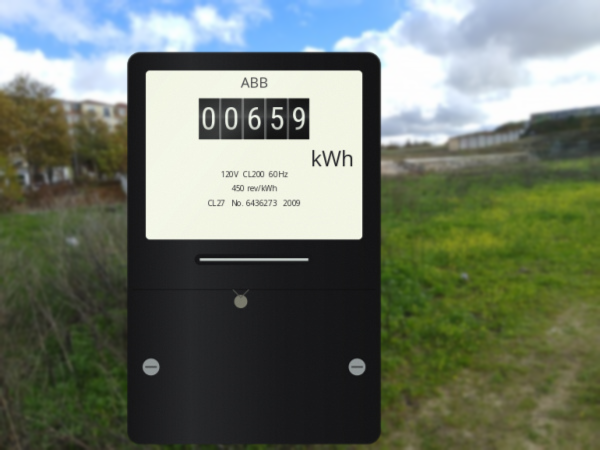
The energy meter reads {"value": 659, "unit": "kWh"}
